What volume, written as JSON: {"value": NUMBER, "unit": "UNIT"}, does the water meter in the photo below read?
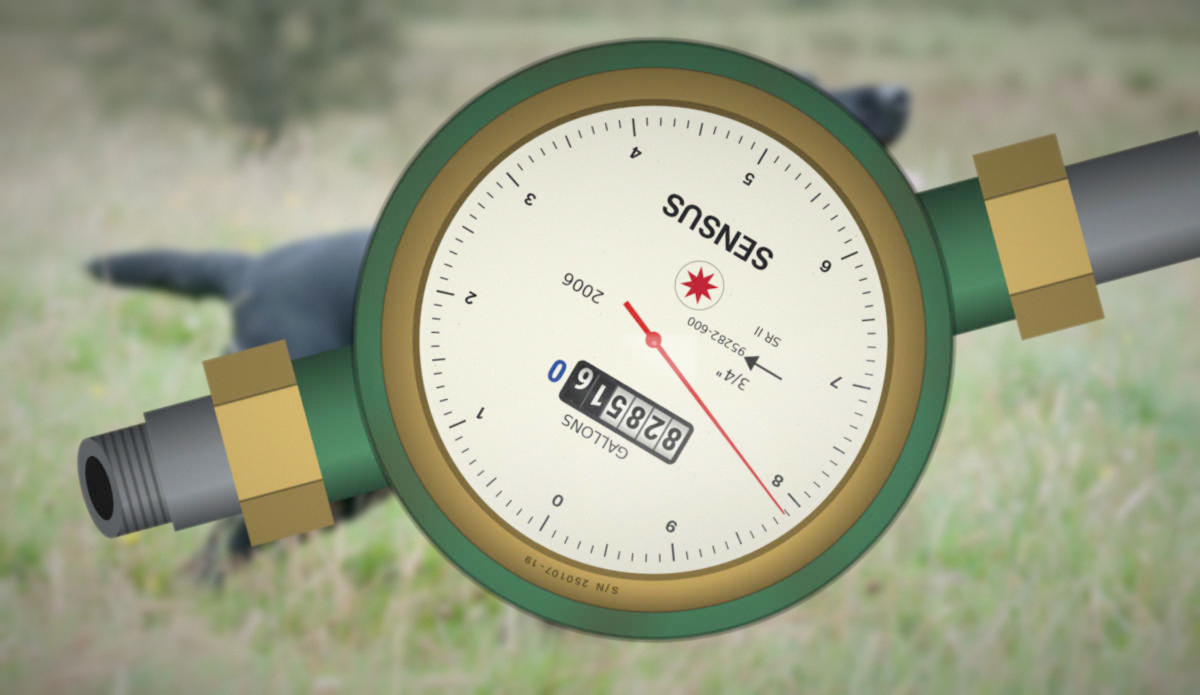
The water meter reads {"value": 8285158.1, "unit": "gal"}
